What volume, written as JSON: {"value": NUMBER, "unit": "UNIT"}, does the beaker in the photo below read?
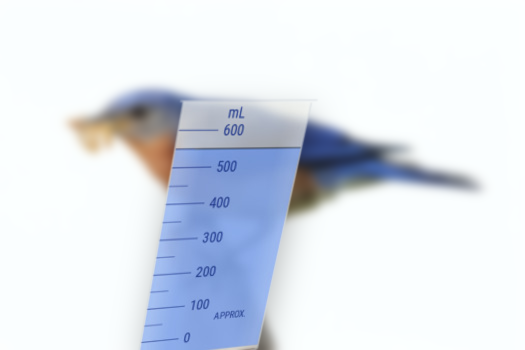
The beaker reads {"value": 550, "unit": "mL"}
